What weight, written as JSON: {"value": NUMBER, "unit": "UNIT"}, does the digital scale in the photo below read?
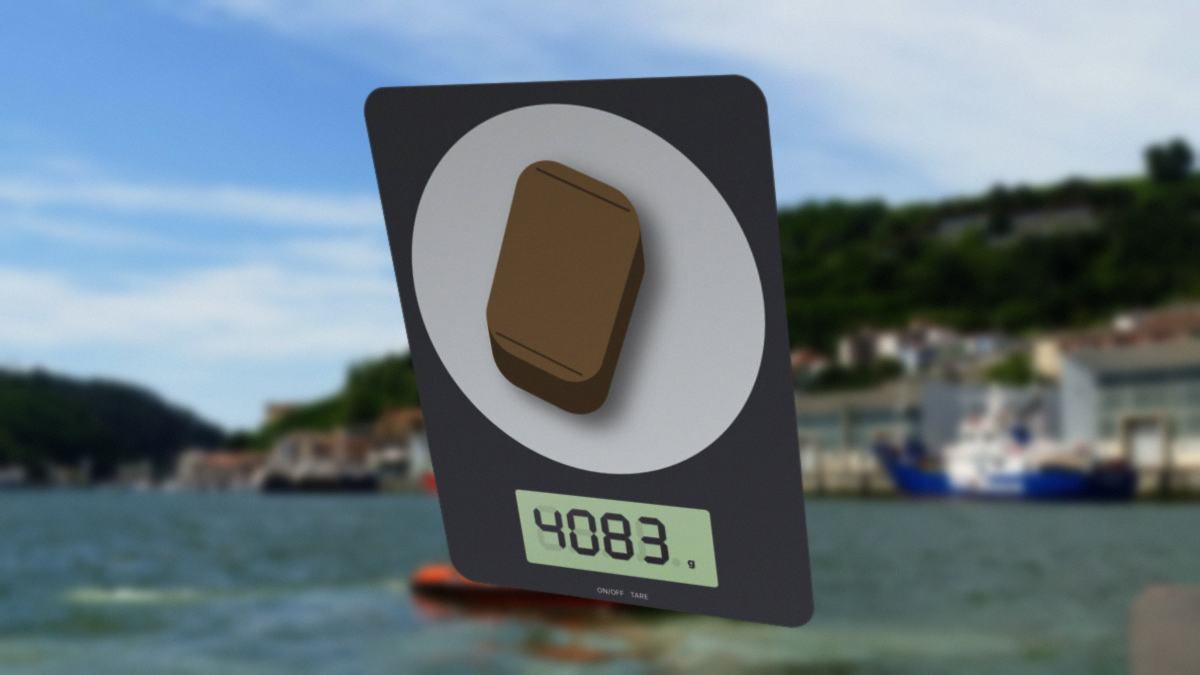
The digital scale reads {"value": 4083, "unit": "g"}
